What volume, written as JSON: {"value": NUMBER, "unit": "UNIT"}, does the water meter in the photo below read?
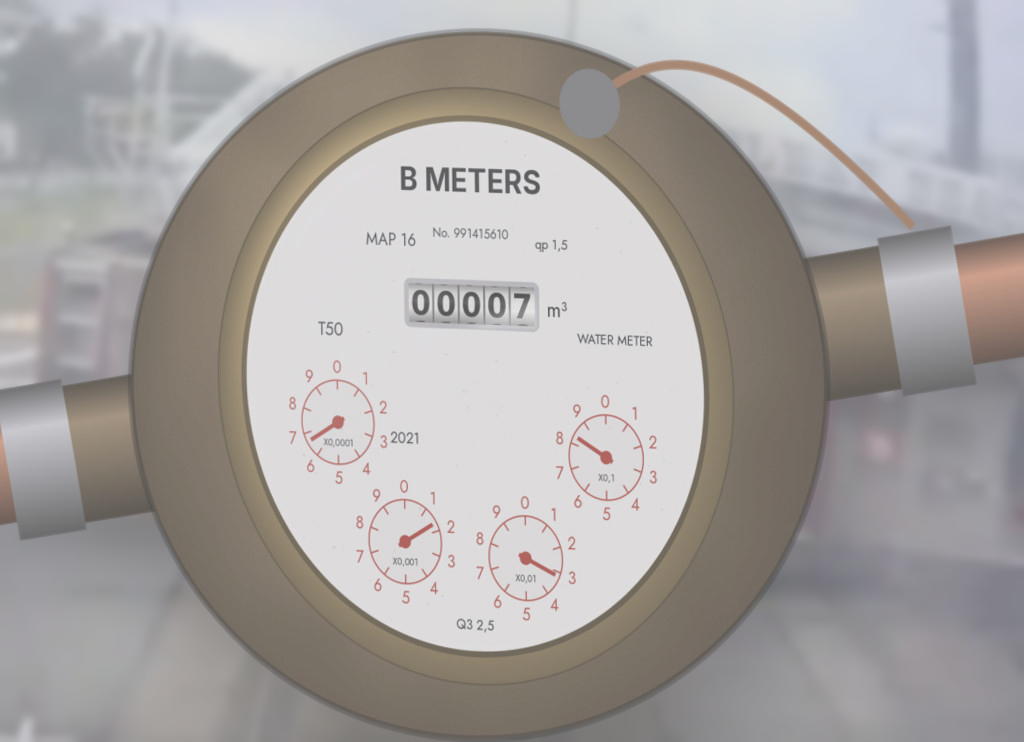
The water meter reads {"value": 7.8316, "unit": "m³"}
